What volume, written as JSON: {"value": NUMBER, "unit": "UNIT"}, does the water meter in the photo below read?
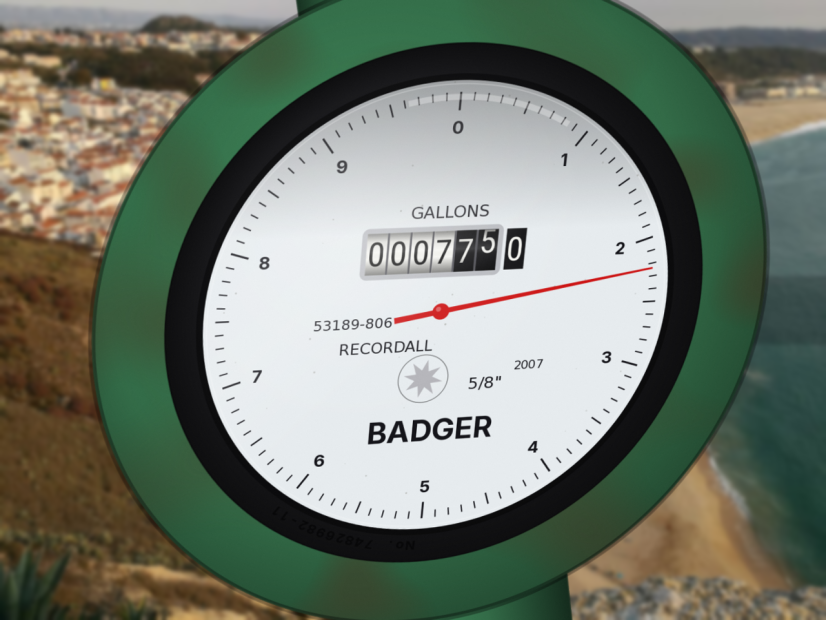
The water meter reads {"value": 7752.2, "unit": "gal"}
